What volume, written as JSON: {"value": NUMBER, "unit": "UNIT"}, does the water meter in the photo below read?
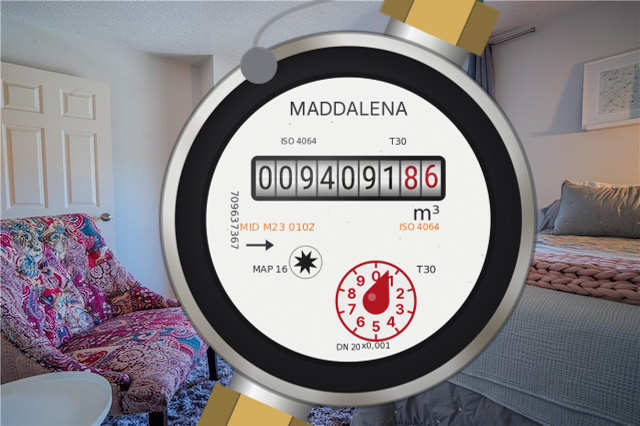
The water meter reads {"value": 94091.860, "unit": "m³"}
